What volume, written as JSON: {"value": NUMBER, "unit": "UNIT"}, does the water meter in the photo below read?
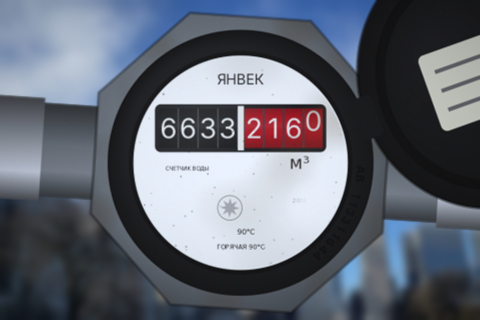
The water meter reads {"value": 6633.2160, "unit": "m³"}
